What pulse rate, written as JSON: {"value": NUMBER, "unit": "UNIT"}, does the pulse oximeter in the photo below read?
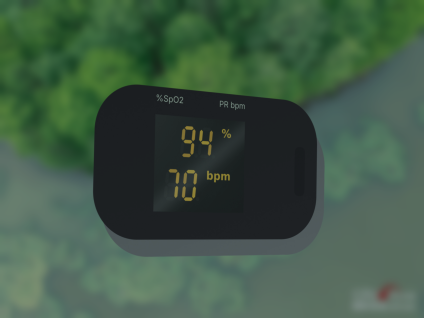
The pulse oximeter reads {"value": 70, "unit": "bpm"}
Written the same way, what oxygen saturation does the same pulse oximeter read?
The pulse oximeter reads {"value": 94, "unit": "%"}
